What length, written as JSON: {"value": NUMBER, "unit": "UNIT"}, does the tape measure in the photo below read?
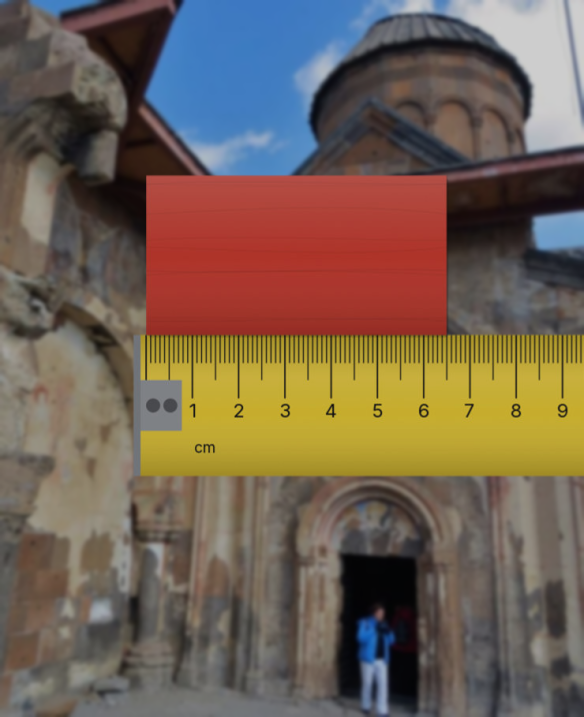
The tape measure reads {"value": 6.5, "unit": "cm"}
